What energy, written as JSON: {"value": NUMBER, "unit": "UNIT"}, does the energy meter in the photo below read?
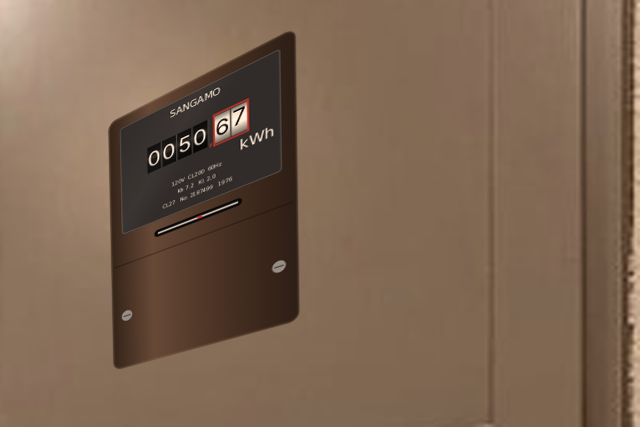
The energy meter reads {"value": 50.67, "unit": "kWh"}
